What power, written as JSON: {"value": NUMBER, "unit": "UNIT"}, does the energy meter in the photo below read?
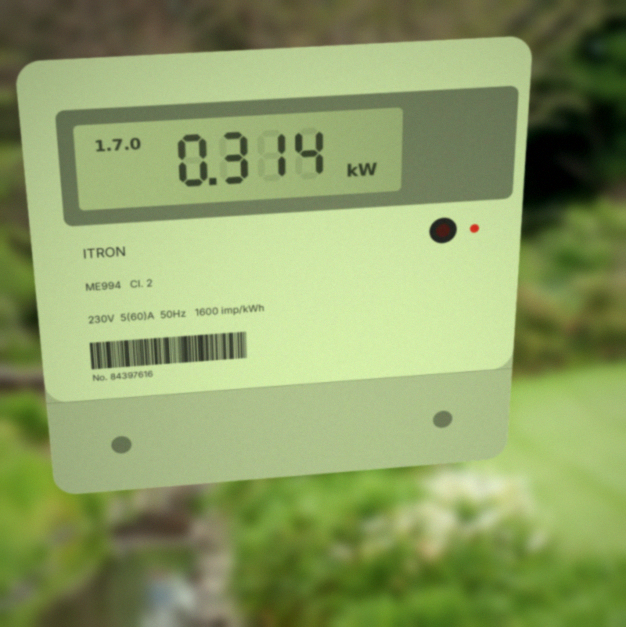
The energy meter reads {"value": 0.314, "unit": "kW"}
